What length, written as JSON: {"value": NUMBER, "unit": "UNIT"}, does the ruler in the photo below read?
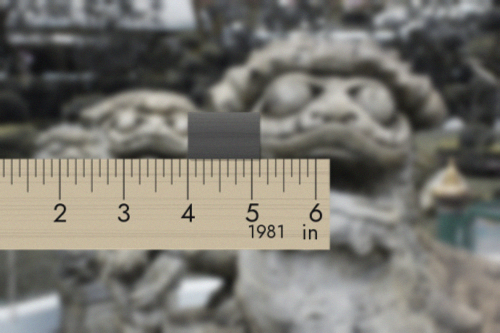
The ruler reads {"value": 1.125, "unit": "in"}
